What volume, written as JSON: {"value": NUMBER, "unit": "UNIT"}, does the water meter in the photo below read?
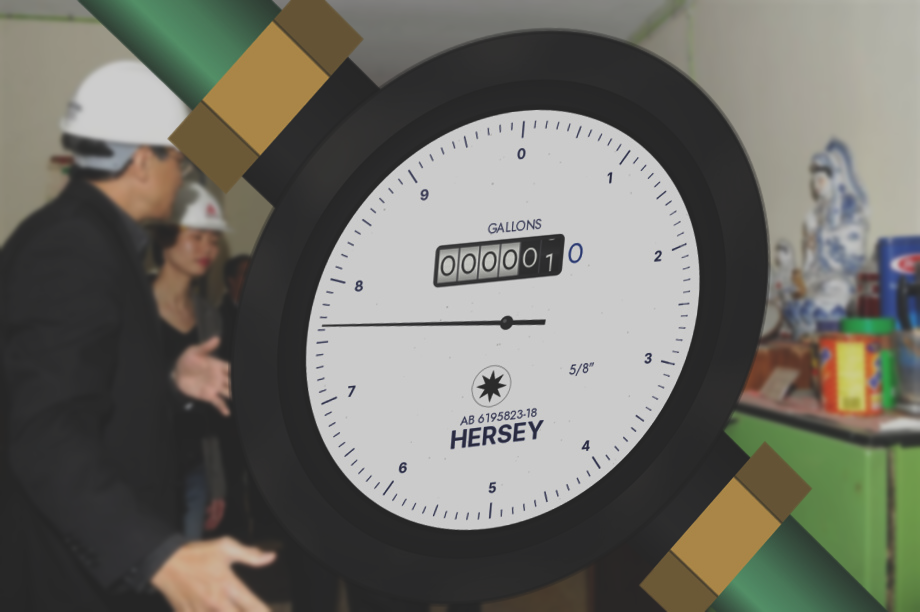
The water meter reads {"value": 7.6, "unit": "gal"}
